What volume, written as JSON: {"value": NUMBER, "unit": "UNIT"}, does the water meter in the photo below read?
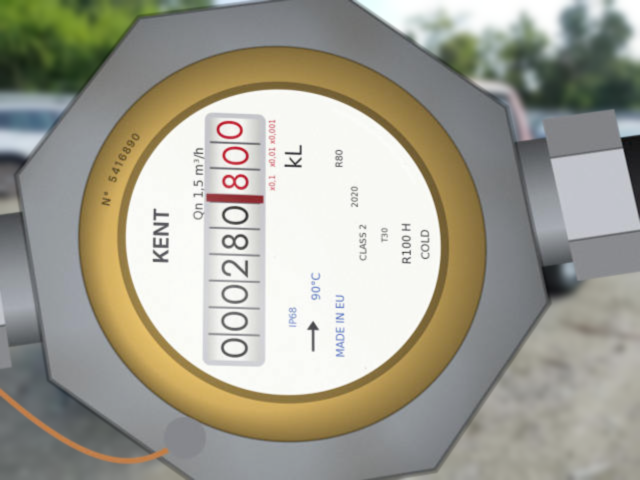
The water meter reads {"value": 280.800, "unit": "kL"}
